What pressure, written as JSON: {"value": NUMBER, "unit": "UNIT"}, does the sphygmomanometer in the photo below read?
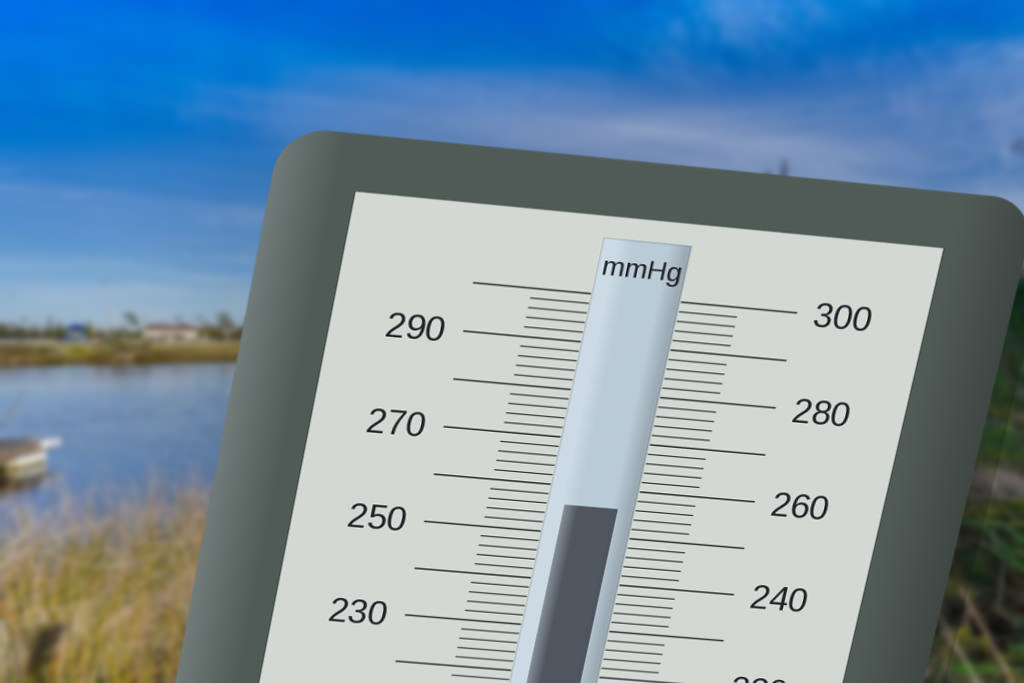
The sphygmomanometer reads {"value": 256, "unit": "mmHg"}
